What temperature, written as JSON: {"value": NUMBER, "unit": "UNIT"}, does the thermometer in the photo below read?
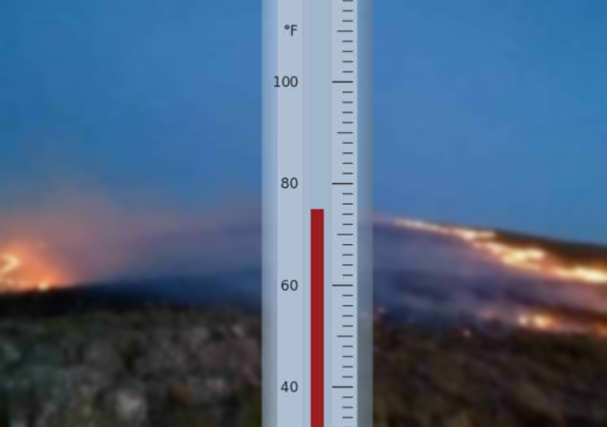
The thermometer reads {"value": 75, "unit": "°F"}
